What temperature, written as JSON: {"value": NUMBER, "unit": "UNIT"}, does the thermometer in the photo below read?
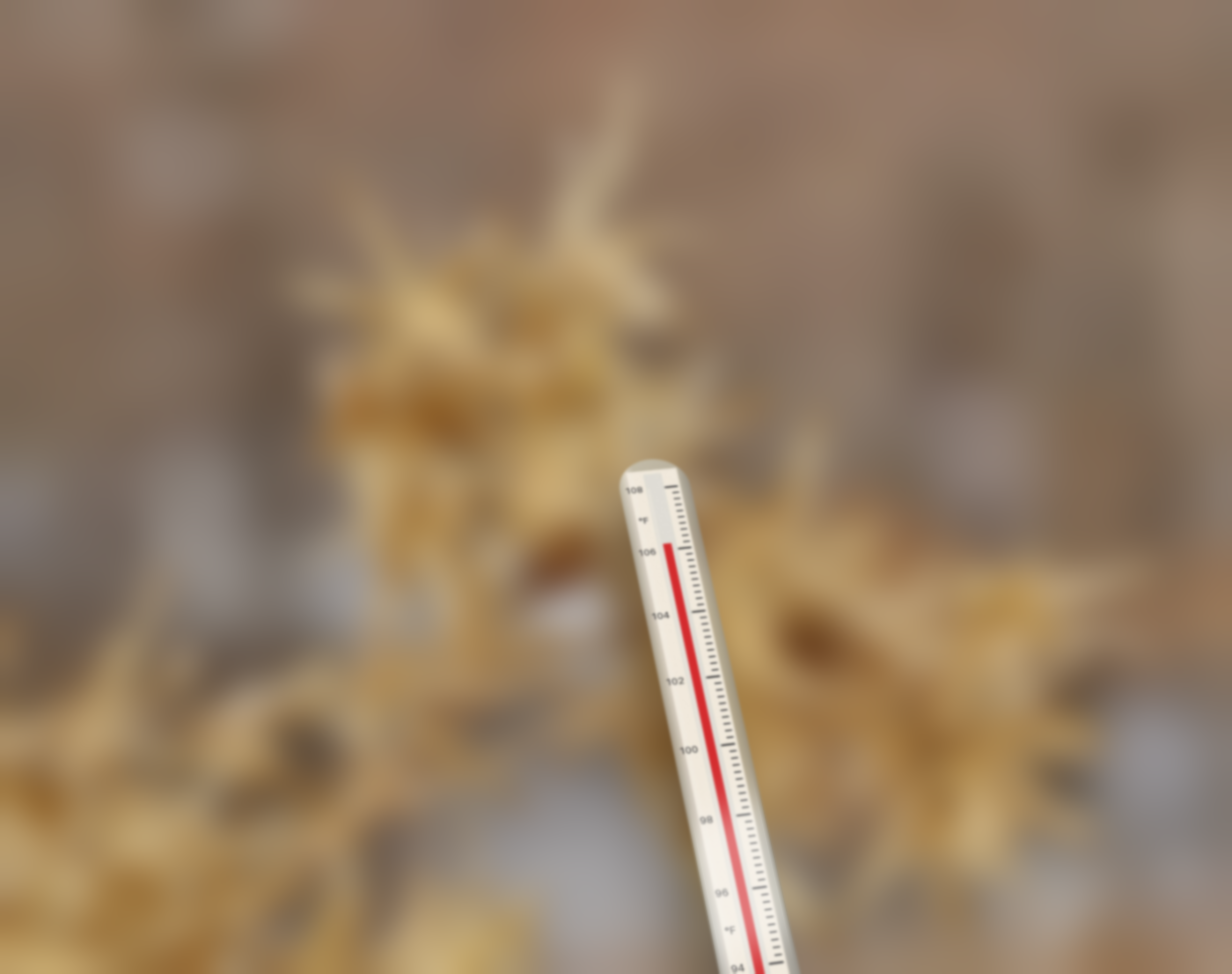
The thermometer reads {"value": 106.2, "unit": "°F"}
